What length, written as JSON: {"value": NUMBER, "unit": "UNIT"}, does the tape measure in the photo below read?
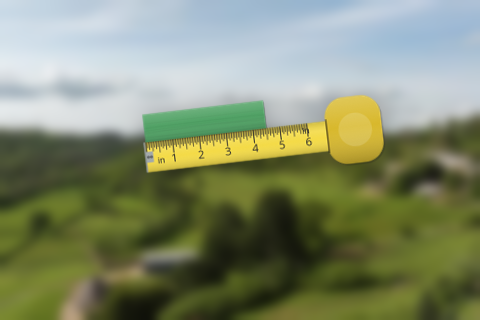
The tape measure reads {"value": 4.5, "unit": "in"}
